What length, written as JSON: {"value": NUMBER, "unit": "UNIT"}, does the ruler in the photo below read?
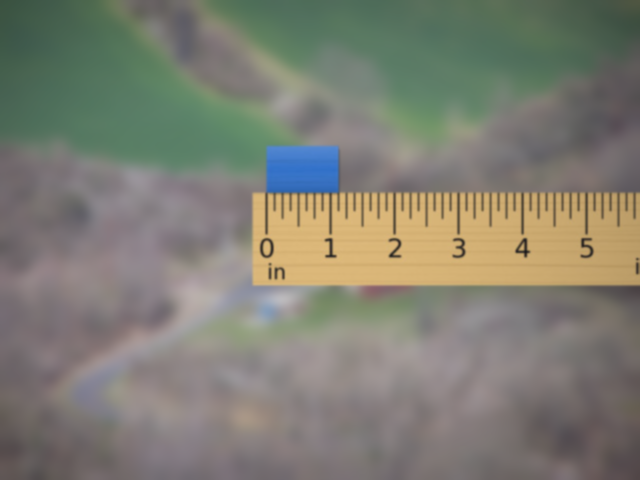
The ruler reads {"value": 1.125, "unit": "in"}
